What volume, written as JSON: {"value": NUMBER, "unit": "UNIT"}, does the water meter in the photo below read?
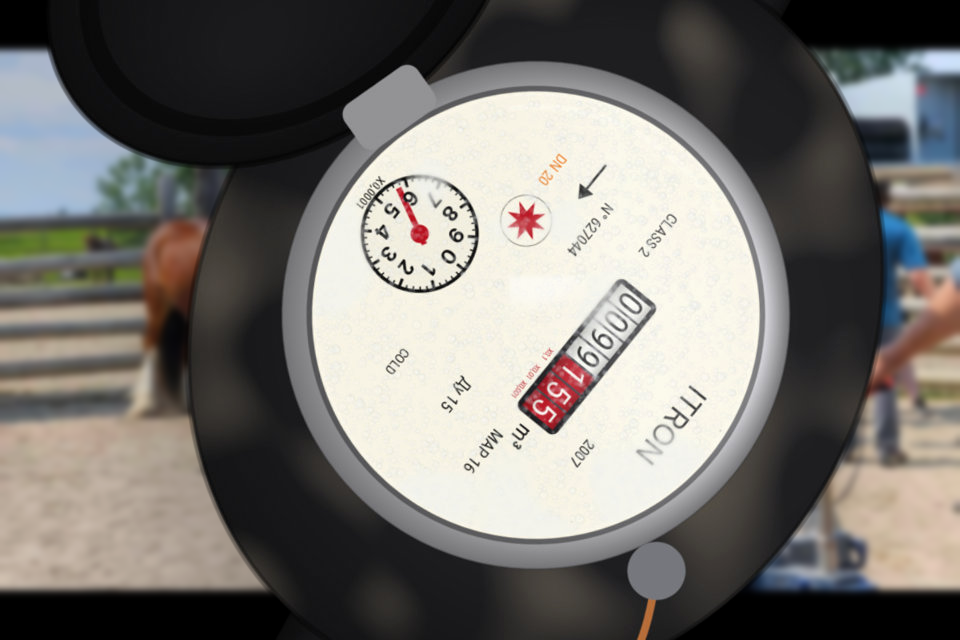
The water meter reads {"value": 99.1555, "unit": "m³"}
